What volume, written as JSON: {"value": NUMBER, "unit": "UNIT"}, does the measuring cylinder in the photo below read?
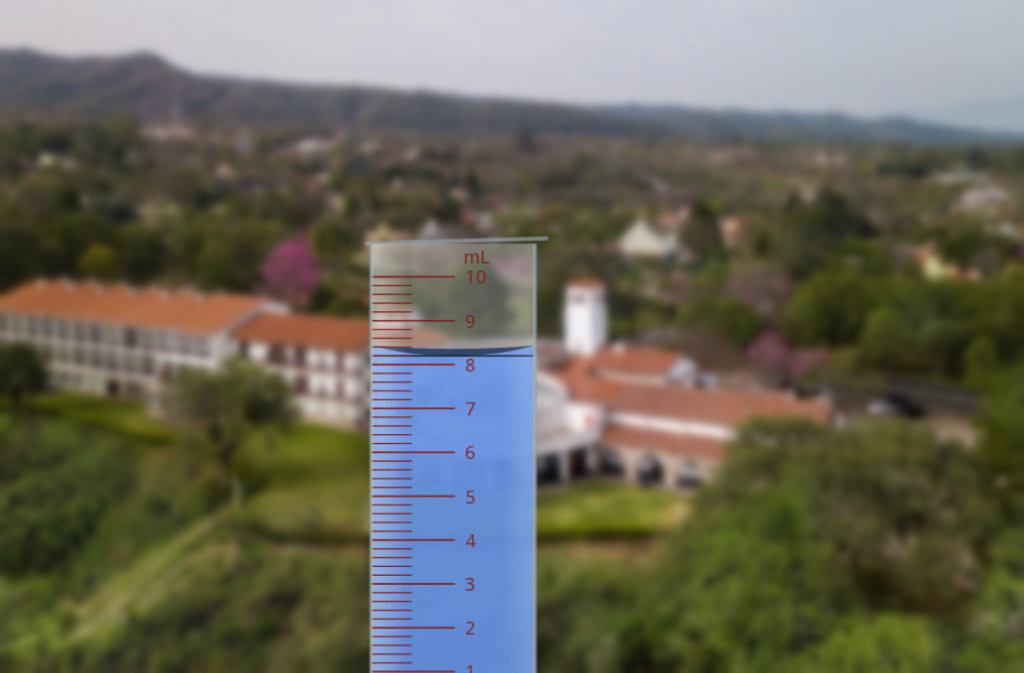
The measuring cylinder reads {"value": 8.2, "unit": "mL"}
